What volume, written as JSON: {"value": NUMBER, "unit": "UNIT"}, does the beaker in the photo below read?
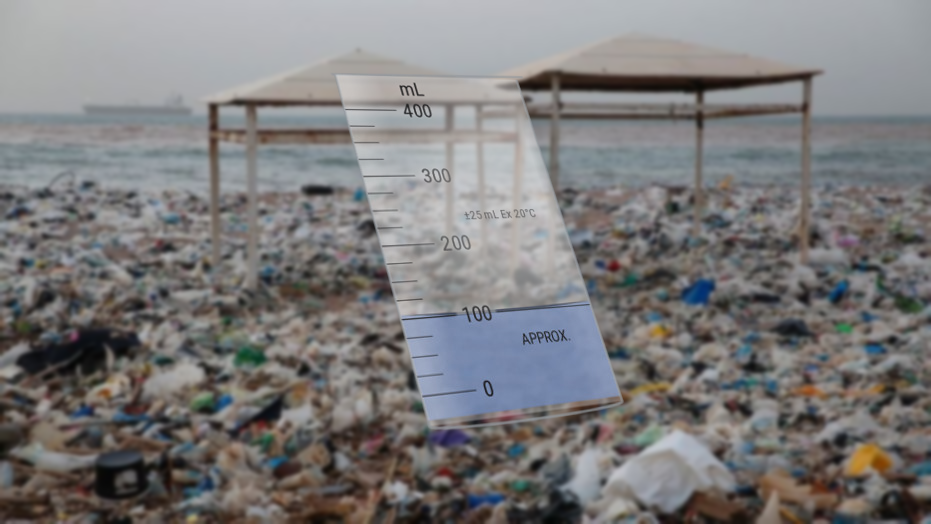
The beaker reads {"value": 100, "unit": "mL"}
